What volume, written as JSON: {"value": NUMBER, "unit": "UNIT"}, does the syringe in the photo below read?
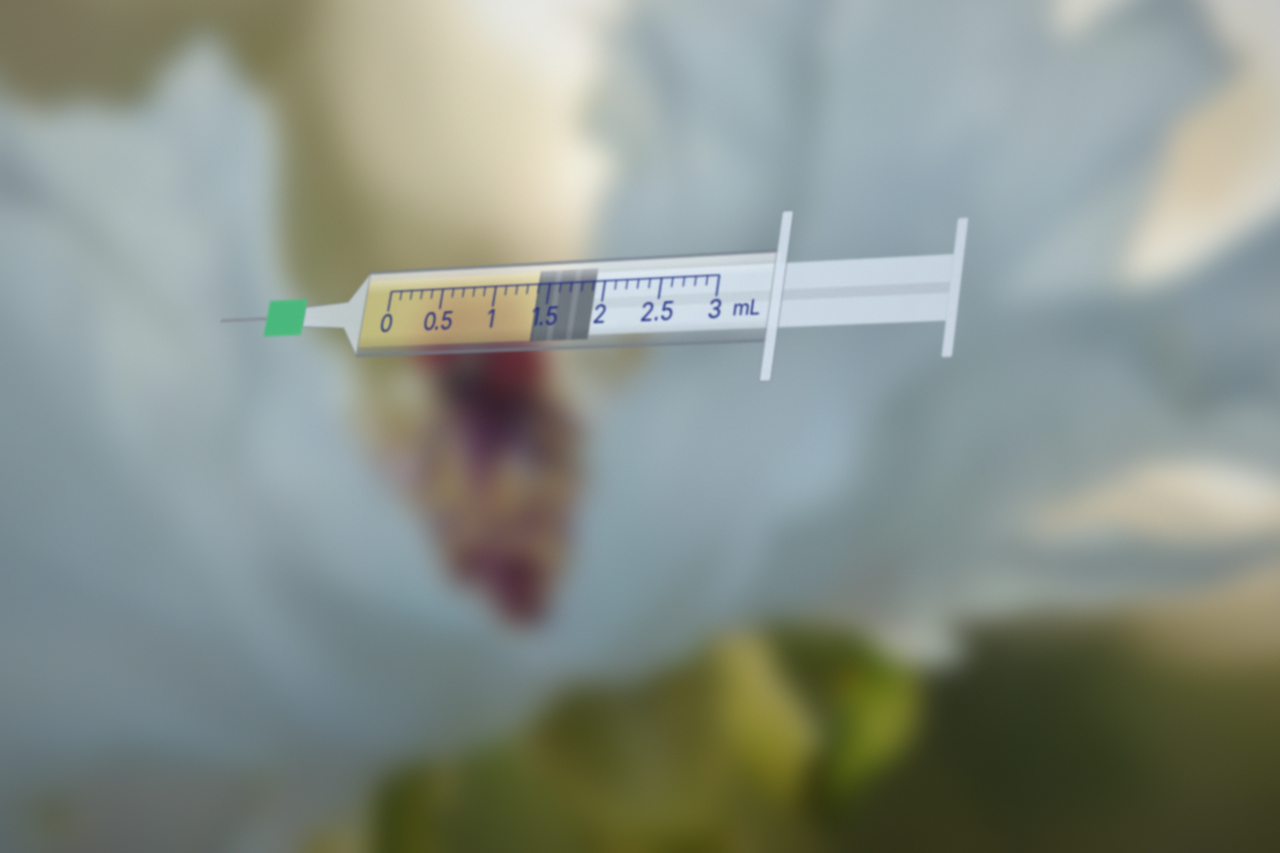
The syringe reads {"value": 1.4, "unit": "mL"}
